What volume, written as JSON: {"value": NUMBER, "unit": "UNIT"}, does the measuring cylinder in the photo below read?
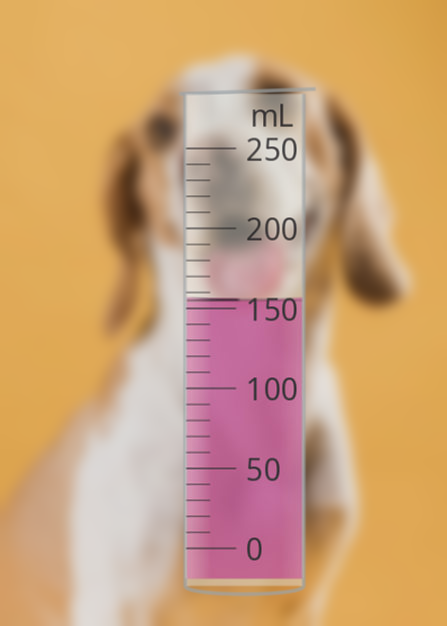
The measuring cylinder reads {"value": 155, "unit": "mL"}
